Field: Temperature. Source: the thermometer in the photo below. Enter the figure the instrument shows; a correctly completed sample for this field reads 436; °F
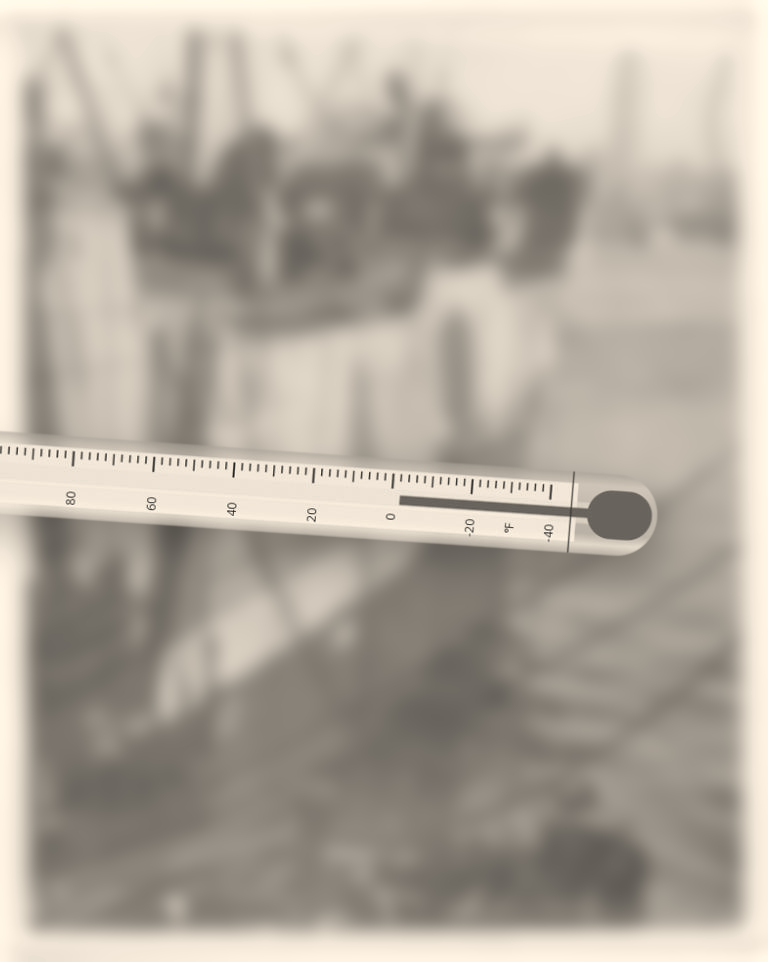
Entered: -2; °F
